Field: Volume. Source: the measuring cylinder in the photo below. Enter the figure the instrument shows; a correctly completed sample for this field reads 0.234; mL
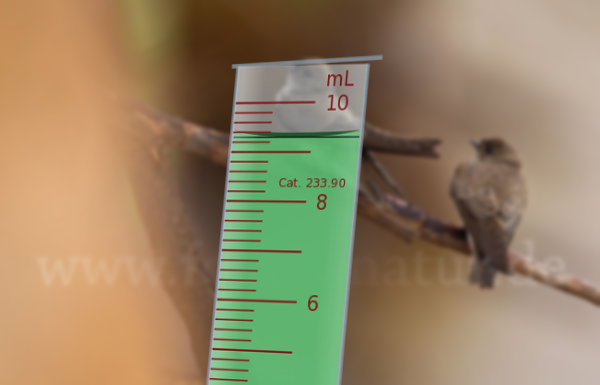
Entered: 9.3; mL
